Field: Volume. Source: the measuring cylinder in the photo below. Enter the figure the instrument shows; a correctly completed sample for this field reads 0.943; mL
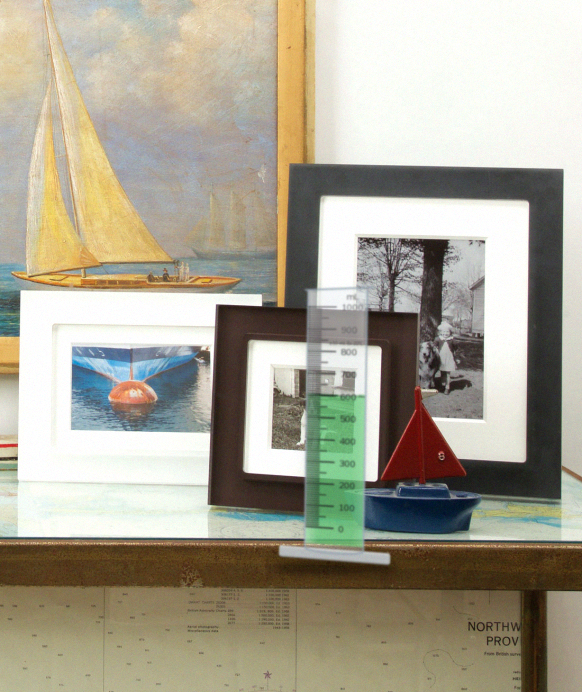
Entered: 600; mL
